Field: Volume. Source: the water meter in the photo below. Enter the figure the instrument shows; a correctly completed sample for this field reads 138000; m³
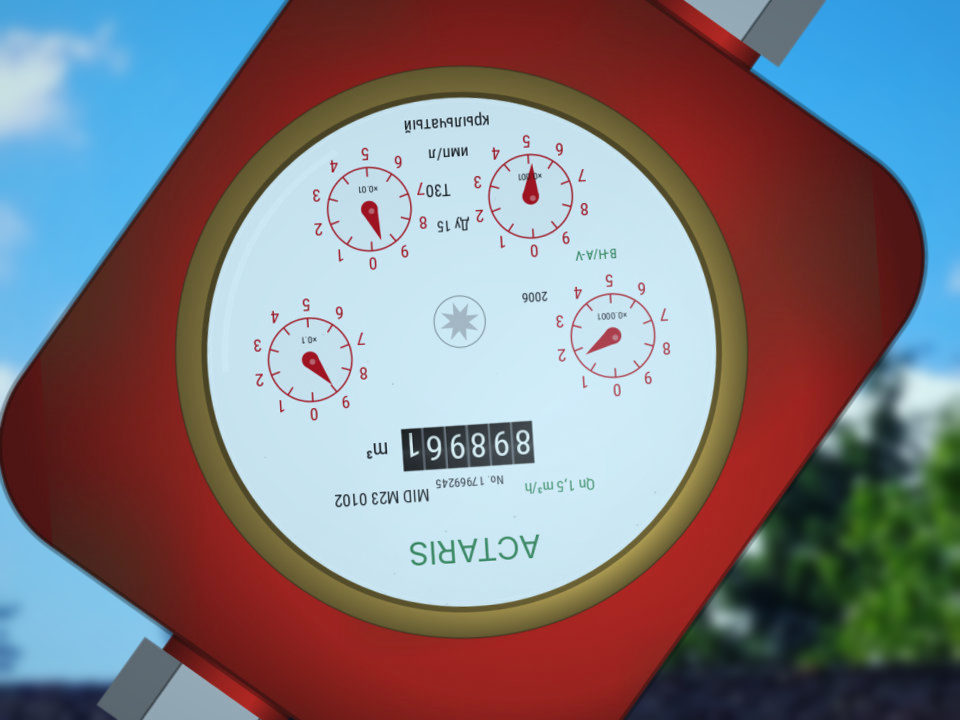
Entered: 898960.8951; m³
